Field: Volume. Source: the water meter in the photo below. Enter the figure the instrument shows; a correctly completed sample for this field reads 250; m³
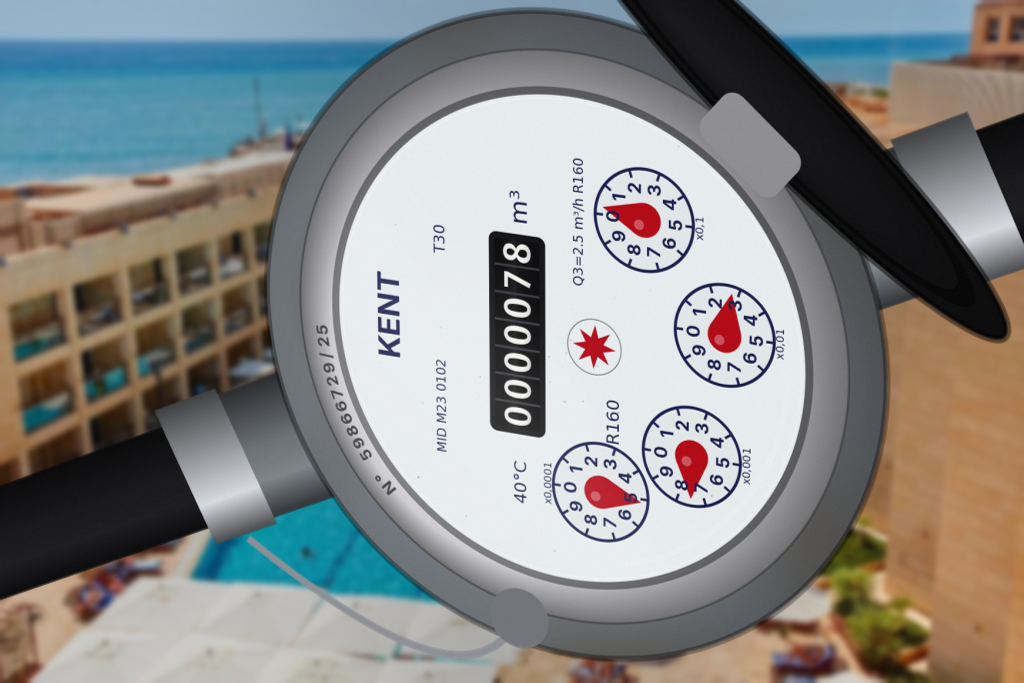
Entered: 78.0275; m³
